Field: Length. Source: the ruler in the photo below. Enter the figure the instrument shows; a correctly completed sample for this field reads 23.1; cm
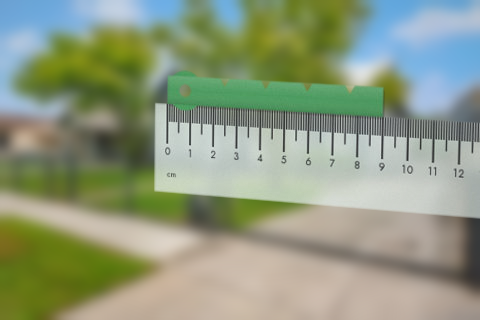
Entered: 9; cm
